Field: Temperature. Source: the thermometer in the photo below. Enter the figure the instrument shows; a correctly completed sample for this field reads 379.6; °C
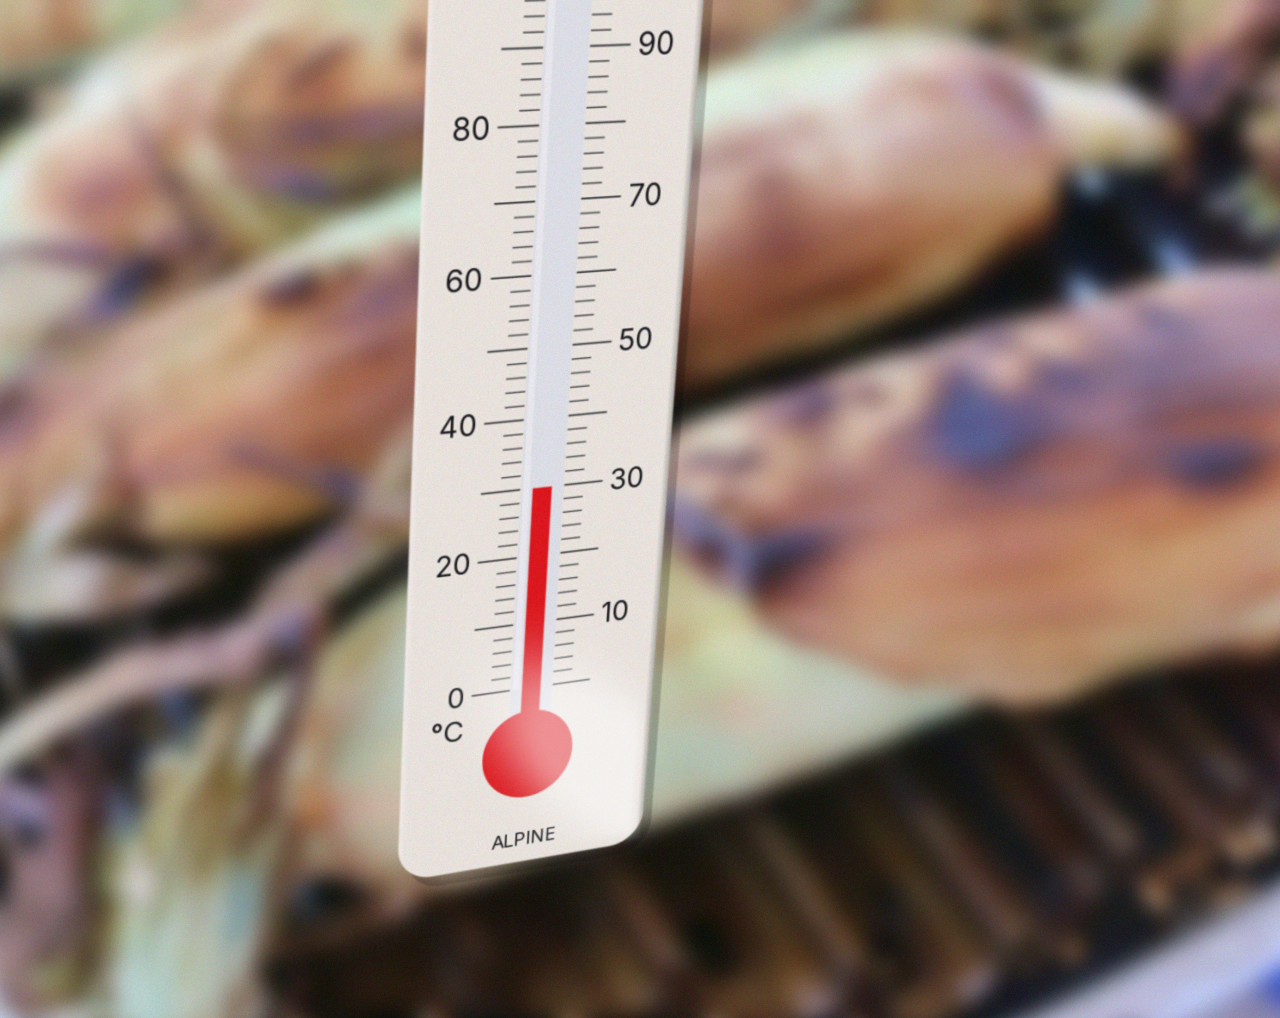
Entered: 30; °C
